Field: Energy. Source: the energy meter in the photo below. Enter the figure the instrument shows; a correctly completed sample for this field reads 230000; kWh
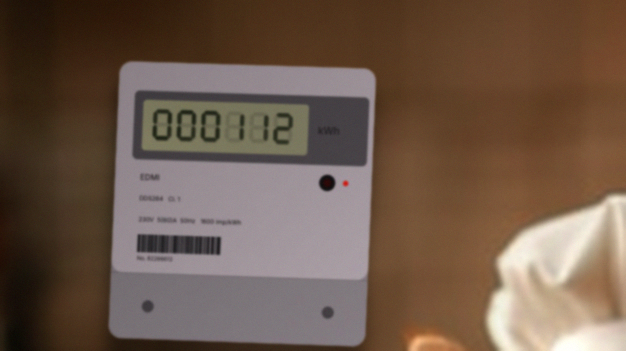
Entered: 112; kWh
